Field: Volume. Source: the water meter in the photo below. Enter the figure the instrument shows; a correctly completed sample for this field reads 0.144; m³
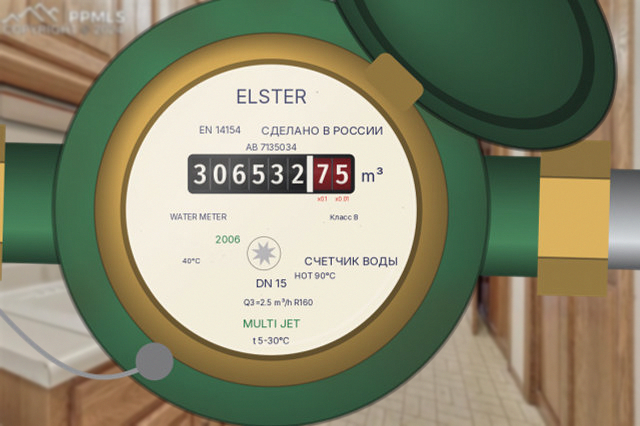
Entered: 306532.75; m³
